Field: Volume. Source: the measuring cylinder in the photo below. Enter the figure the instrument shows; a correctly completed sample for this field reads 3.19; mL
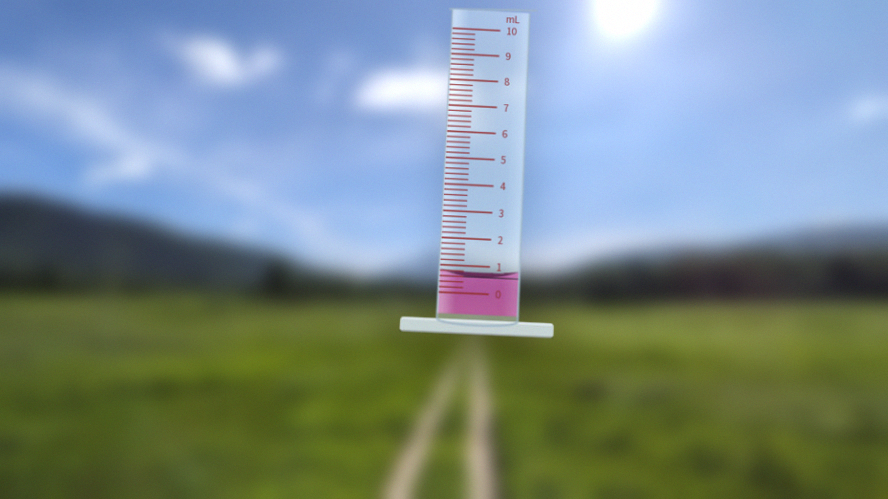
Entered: 0.6; mL
